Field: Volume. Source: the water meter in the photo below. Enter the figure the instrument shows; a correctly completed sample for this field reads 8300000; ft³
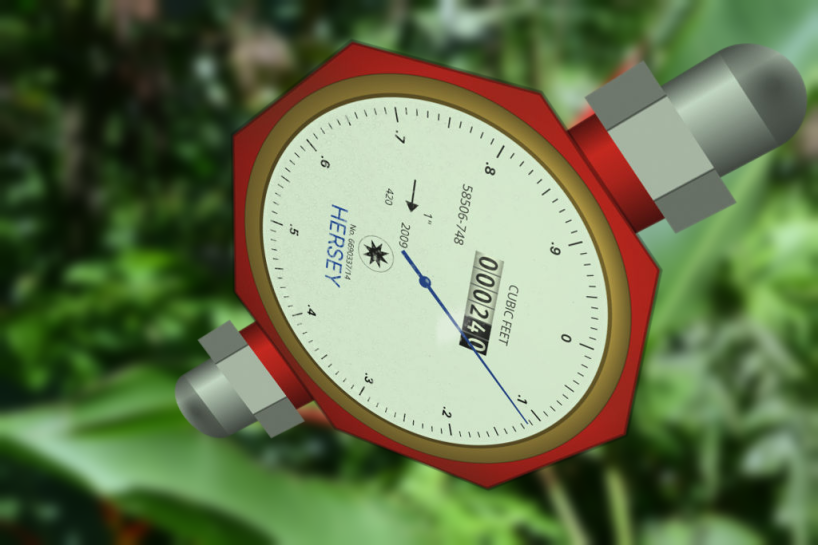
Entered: 240.11; ft³
